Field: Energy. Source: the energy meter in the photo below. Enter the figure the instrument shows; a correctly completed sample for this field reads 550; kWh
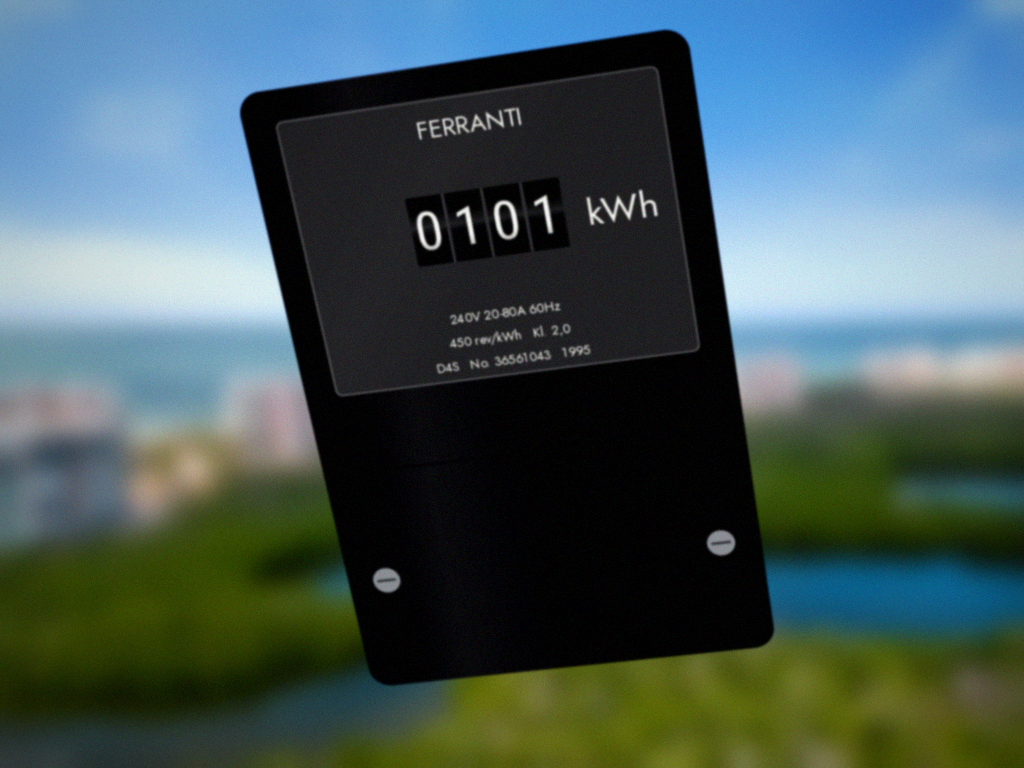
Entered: 101; kWh
